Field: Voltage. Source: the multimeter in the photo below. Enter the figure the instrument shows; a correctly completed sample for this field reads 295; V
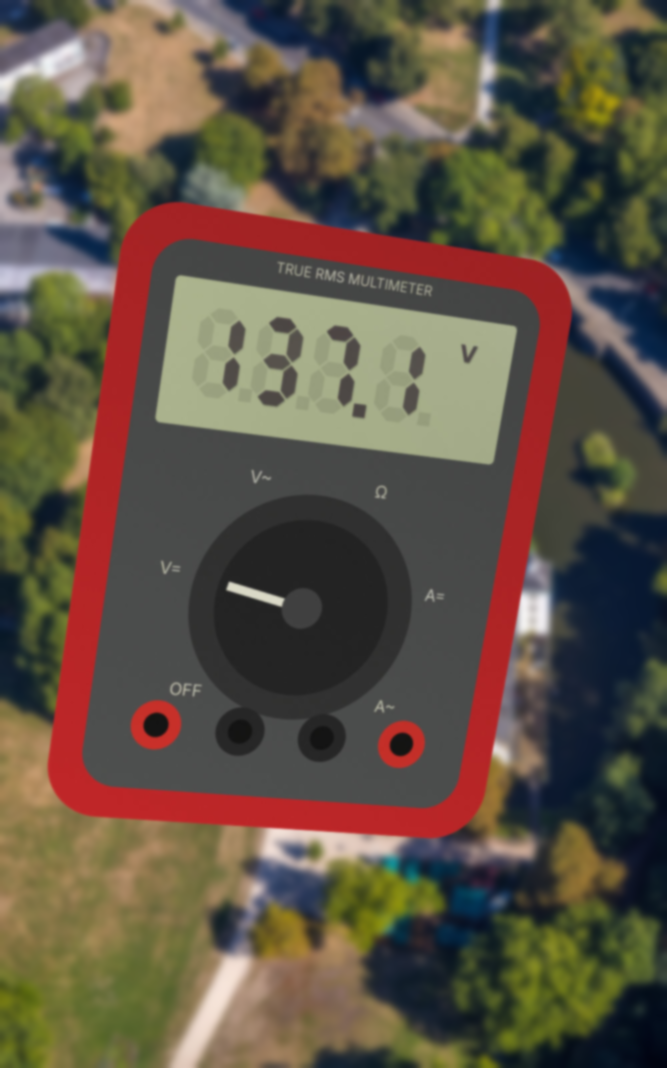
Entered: 137.1; V
